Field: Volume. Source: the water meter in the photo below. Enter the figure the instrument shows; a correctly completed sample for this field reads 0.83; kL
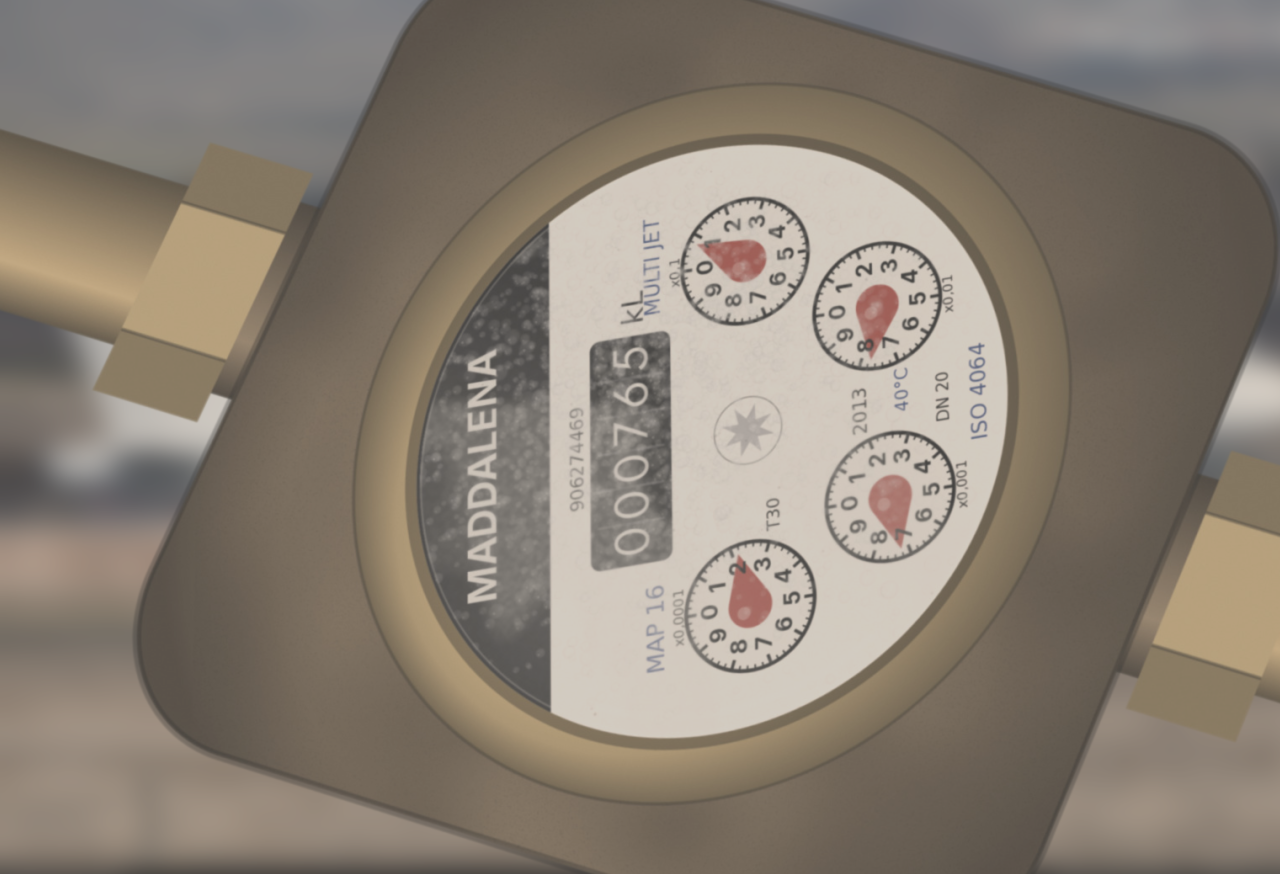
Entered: 765.0772; kL
